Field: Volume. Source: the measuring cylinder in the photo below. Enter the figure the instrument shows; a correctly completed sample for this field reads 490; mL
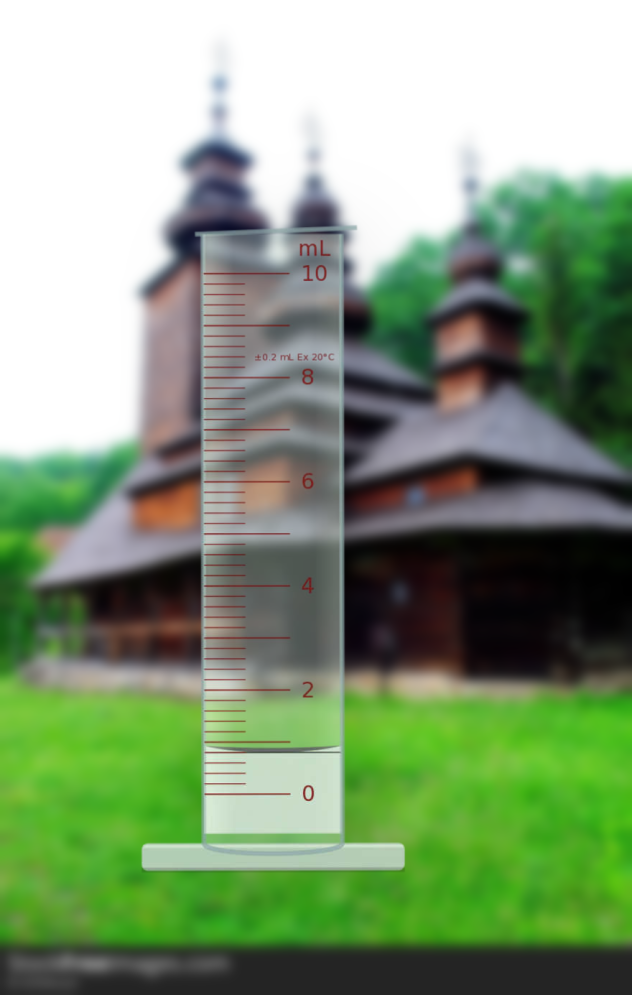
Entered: 0.8; mL
